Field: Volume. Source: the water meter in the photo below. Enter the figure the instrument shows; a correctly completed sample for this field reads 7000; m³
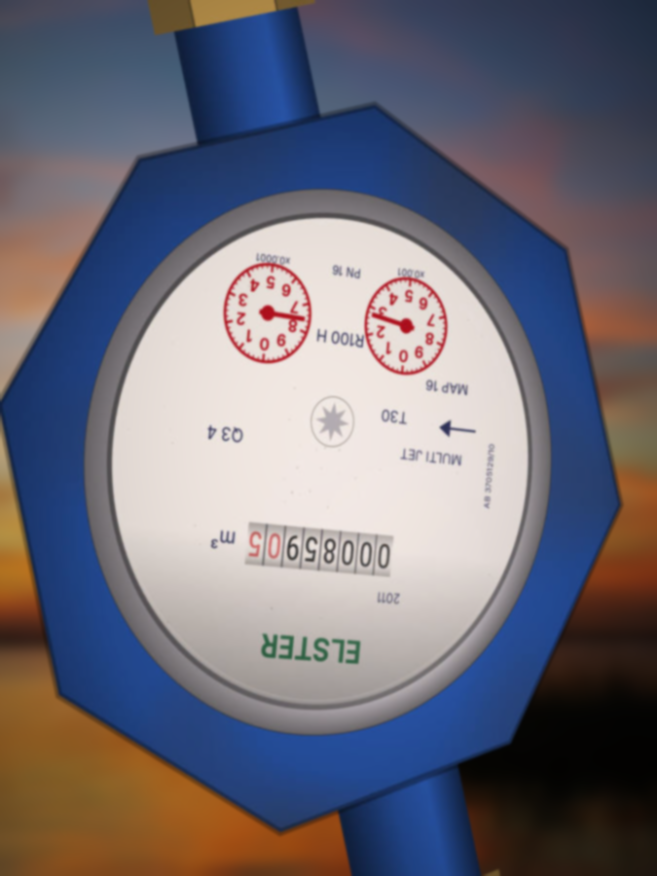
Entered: 859.0527; m³
